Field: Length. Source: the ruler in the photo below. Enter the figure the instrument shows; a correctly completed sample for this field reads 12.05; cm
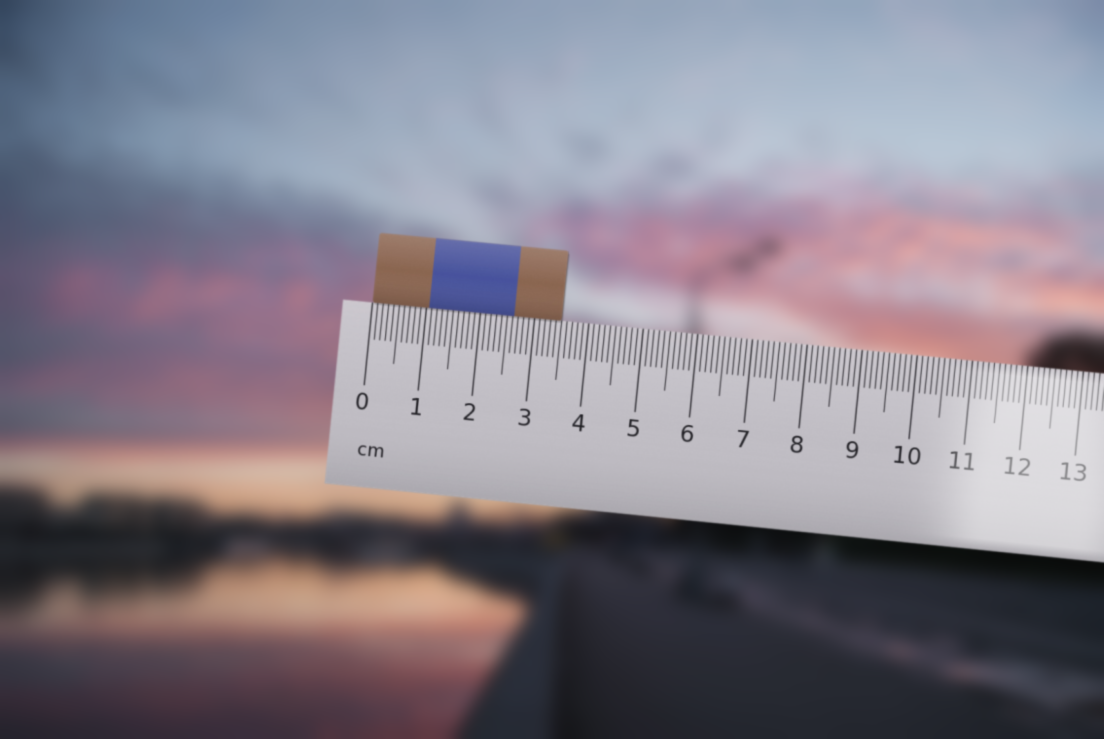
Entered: 3.5; cm
